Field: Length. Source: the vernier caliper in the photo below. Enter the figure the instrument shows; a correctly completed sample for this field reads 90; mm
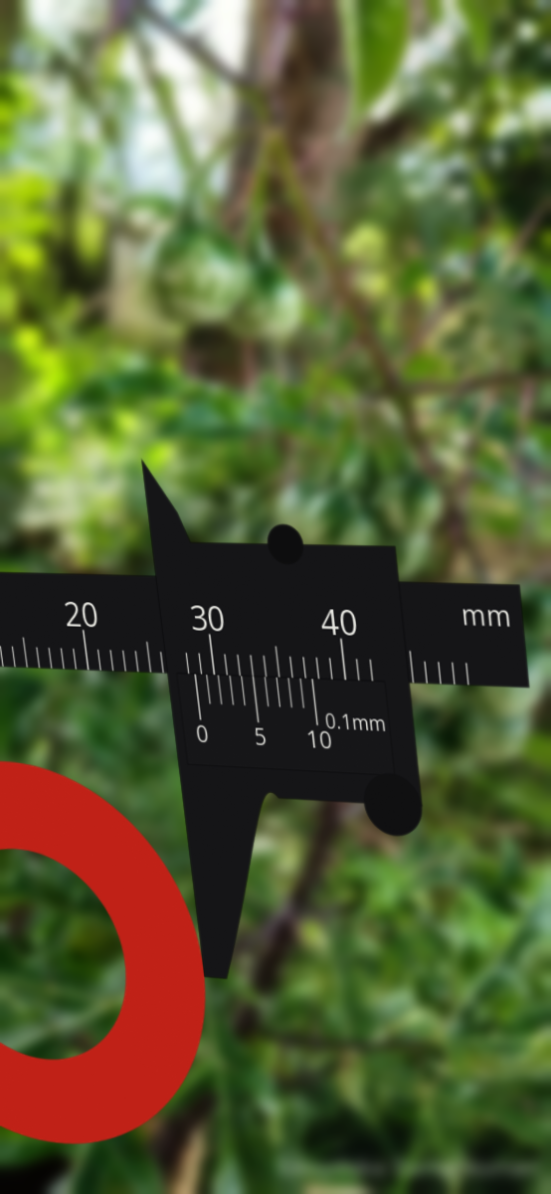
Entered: 28.5; mm
